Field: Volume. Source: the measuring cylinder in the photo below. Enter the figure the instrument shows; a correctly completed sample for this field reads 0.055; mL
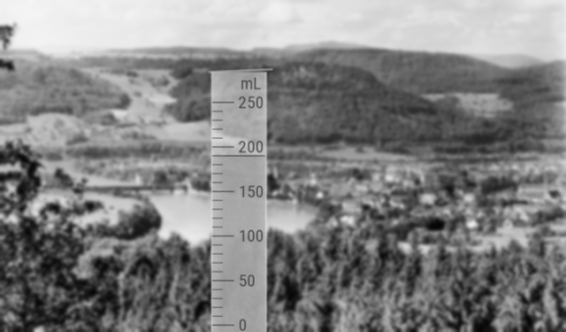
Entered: 190; mL
